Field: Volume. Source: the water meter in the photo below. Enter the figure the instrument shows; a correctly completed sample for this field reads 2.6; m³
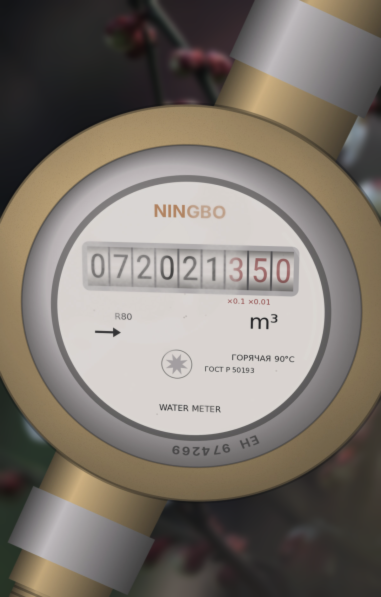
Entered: 72021.350; m³
